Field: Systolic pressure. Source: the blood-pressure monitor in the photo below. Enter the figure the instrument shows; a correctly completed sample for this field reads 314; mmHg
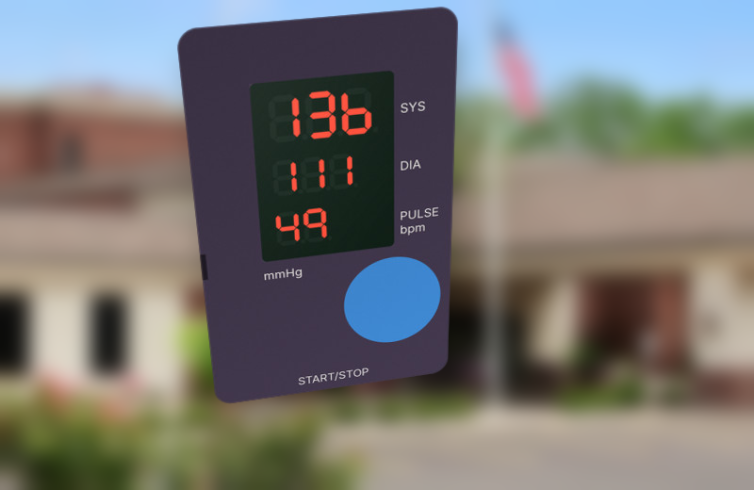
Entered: 136; mmHg
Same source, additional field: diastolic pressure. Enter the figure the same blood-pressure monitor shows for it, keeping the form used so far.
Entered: 111; mmHg
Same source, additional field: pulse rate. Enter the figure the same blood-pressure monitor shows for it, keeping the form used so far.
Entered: 49; bpm
